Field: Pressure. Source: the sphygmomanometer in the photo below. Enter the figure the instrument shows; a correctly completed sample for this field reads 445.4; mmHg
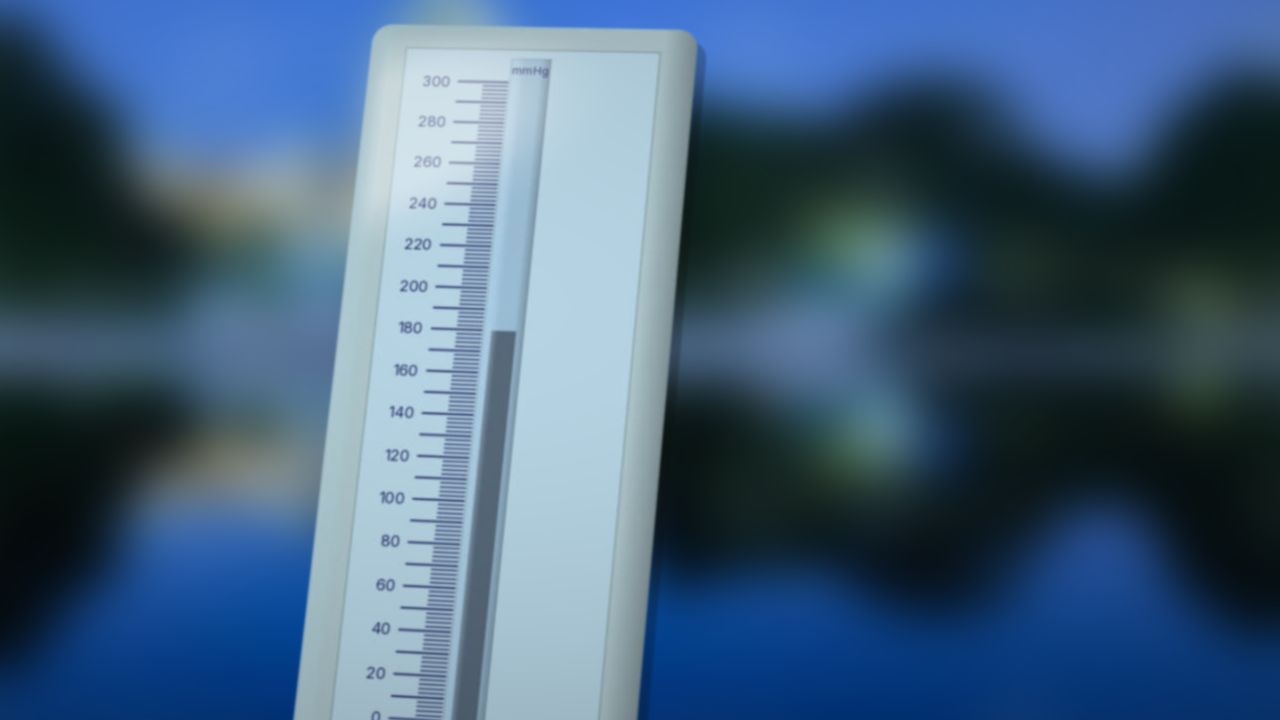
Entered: 180; mmHg
